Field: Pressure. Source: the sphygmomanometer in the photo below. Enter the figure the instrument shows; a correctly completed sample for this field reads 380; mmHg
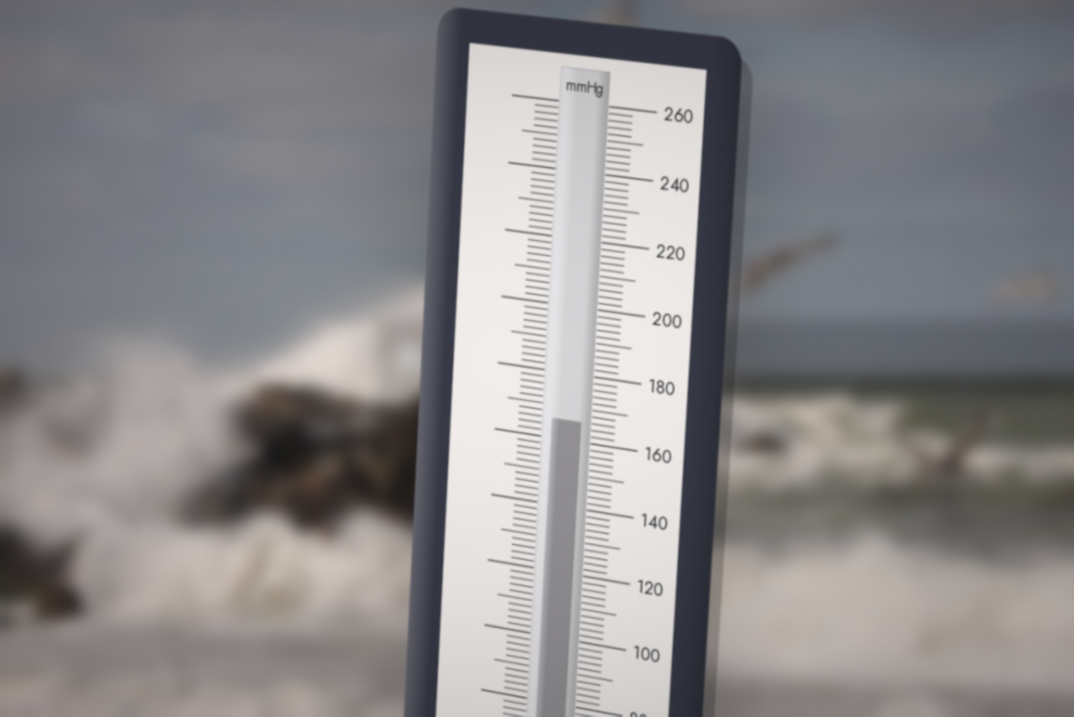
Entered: 166; mmHg
